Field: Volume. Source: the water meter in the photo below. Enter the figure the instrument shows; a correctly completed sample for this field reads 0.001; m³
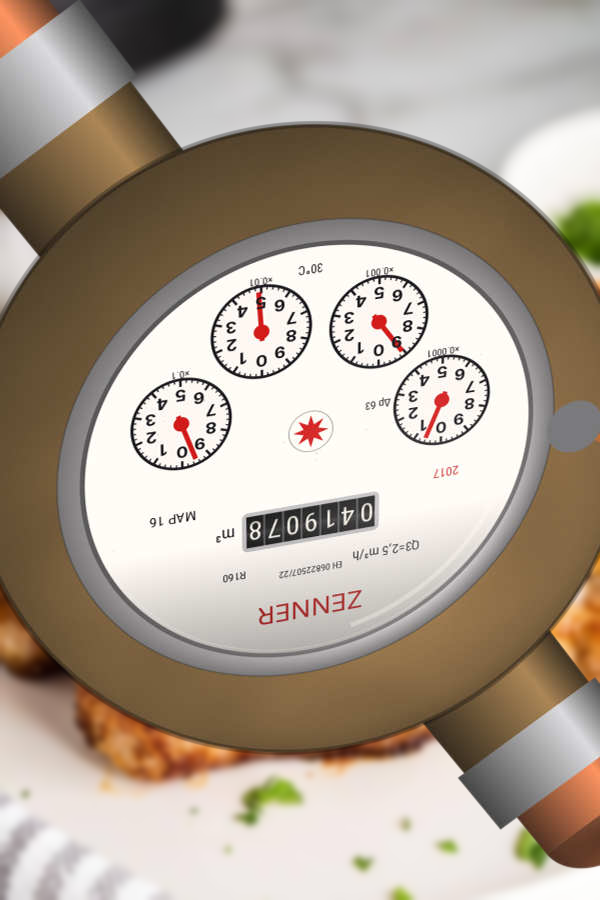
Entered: 419077.9490; m³
